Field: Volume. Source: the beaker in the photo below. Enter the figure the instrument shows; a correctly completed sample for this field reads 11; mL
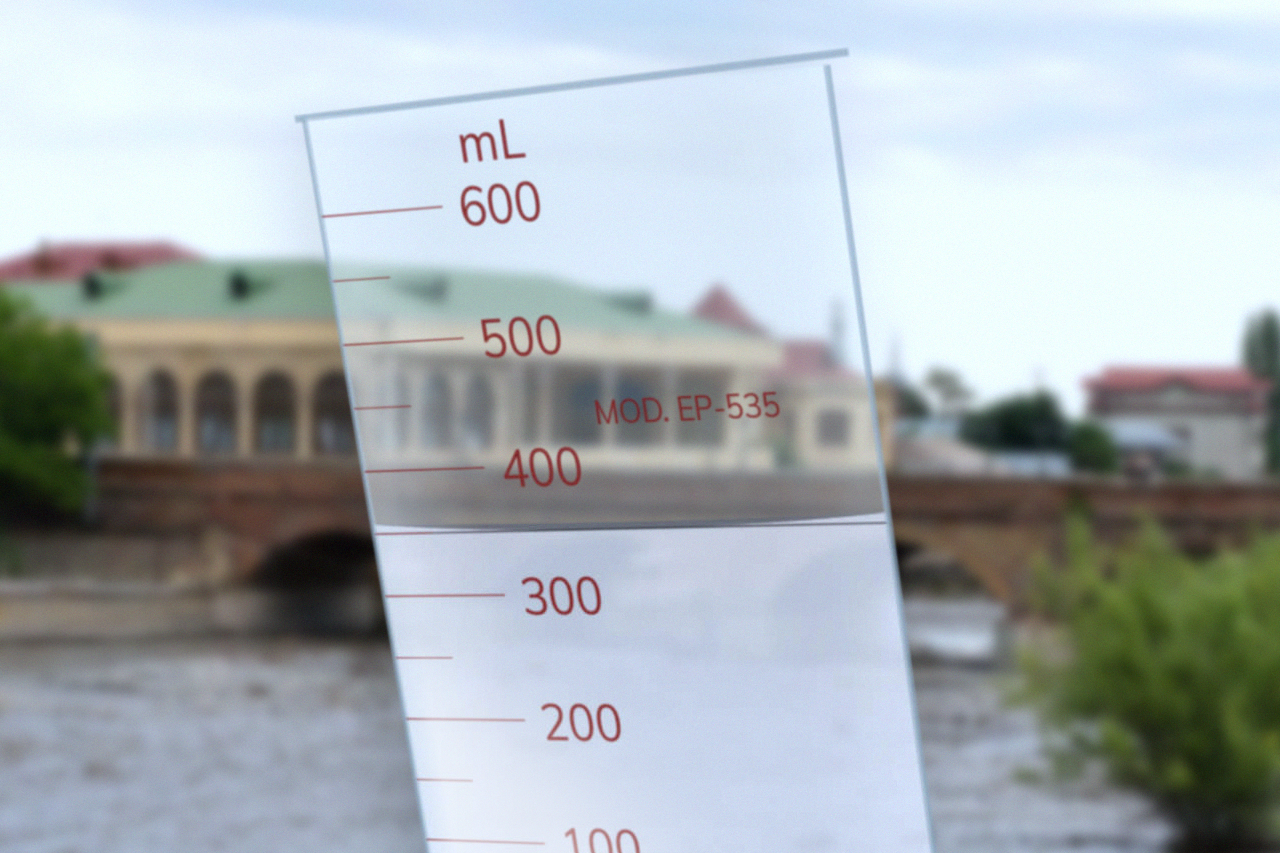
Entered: 350; mL
